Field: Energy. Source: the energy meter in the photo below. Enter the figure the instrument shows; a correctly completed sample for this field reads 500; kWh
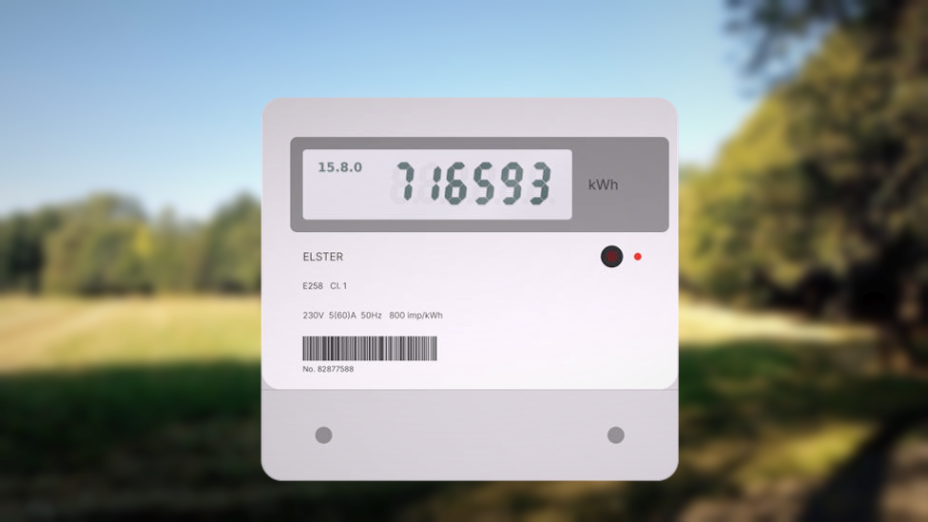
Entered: 716593; kWh
